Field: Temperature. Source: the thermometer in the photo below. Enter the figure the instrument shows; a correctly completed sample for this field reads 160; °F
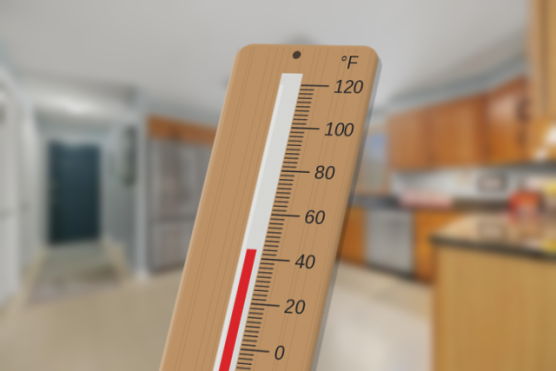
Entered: 44; °F
